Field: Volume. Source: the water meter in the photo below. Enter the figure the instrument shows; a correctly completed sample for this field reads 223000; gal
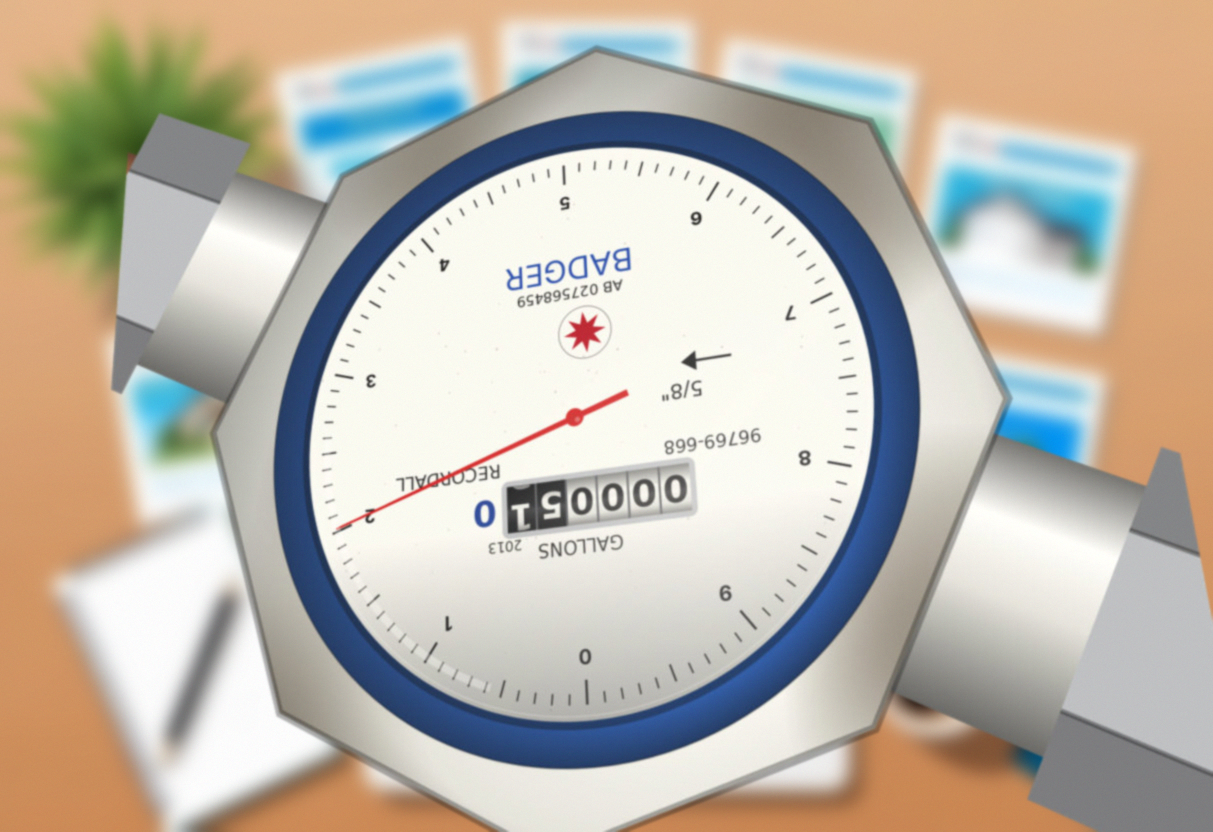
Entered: 512.0; gal
